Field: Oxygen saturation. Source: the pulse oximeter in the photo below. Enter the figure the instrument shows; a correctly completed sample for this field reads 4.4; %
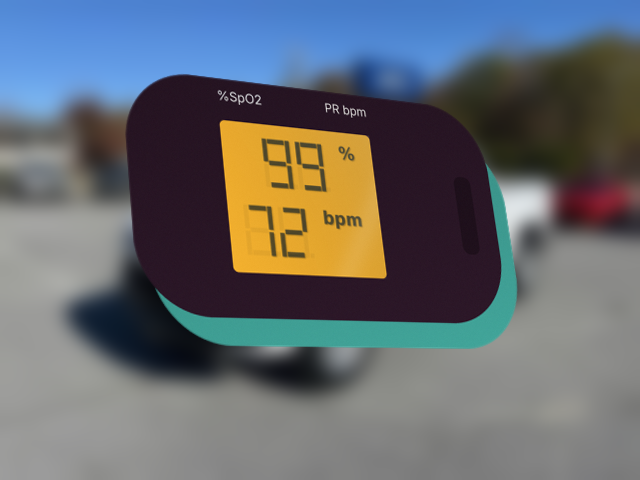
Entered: 99; %
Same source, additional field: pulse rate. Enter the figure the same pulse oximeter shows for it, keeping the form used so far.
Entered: 72; bpm
